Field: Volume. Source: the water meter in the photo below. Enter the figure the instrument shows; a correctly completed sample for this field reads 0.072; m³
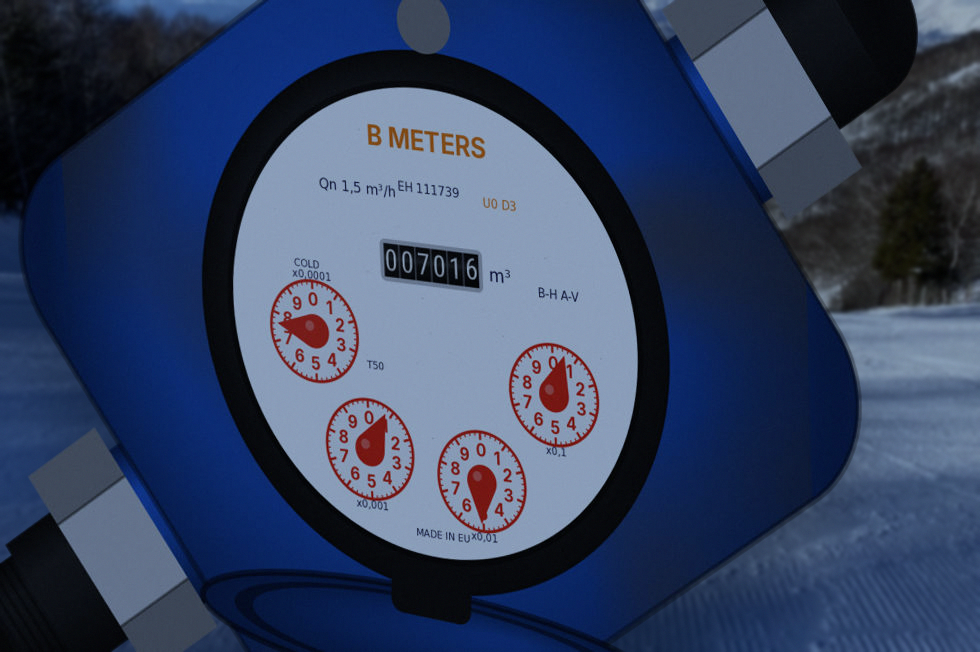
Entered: 7016.0507; m³
